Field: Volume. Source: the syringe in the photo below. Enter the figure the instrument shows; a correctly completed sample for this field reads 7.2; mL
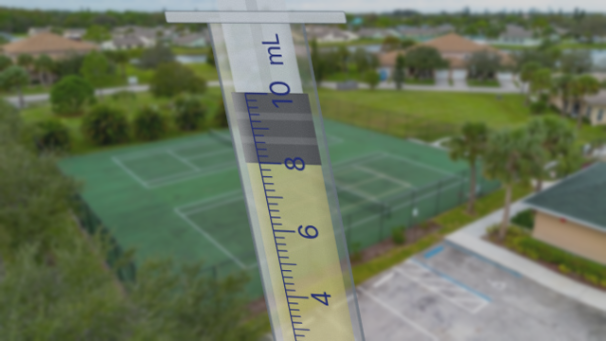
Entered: 8; mL
